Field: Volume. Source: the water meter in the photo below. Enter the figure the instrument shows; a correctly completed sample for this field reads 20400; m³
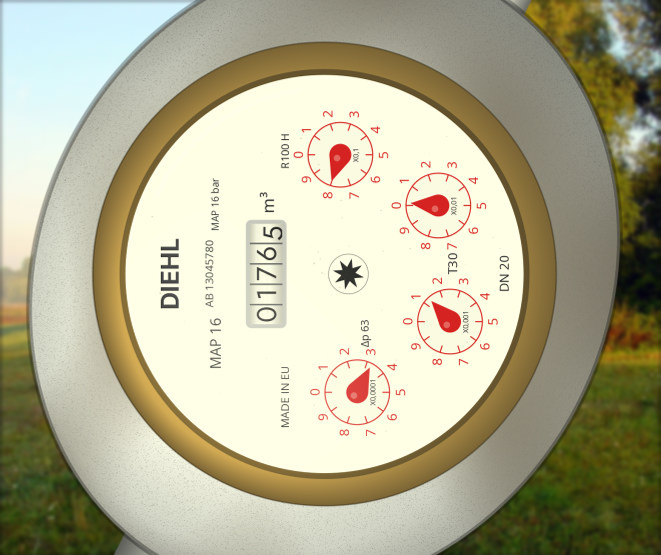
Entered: 1764.8013; m³
